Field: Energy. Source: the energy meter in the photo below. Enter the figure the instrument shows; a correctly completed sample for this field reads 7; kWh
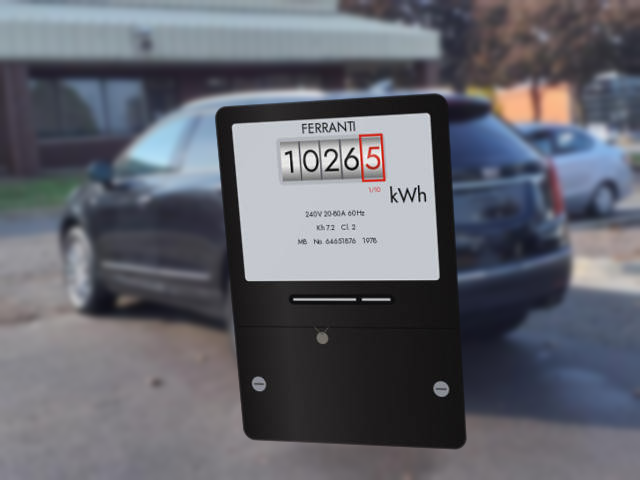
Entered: 1026.5; kWh
